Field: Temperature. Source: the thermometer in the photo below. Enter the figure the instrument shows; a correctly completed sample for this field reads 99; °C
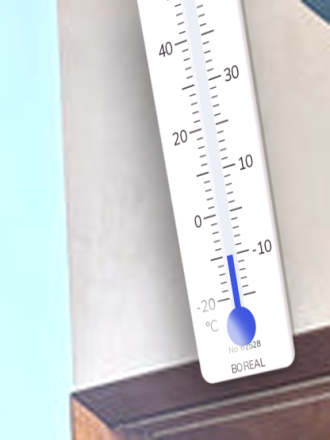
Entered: -10; °C
